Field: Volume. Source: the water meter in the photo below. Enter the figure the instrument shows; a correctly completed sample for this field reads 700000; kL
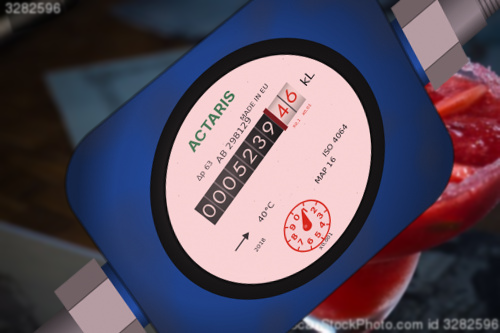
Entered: 5239.460; kL
